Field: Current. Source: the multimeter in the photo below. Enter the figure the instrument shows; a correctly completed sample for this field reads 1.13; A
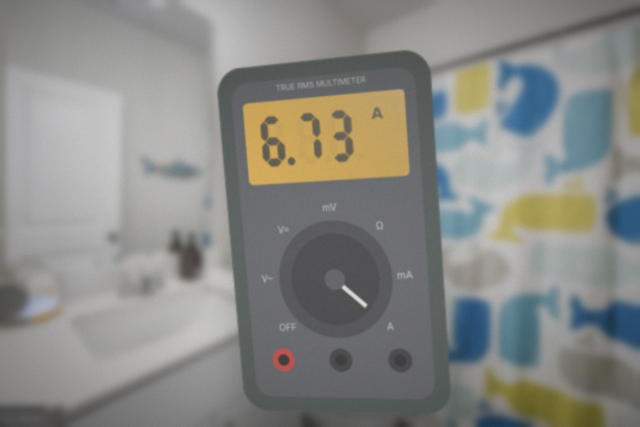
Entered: 6.73; A
